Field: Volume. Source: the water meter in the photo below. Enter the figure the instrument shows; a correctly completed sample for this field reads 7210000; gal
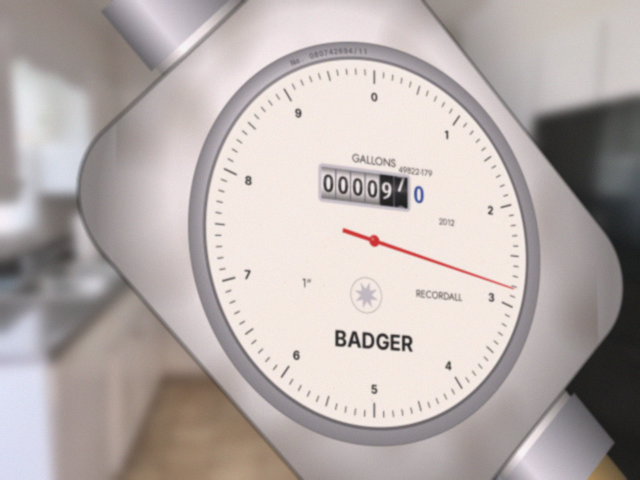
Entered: 972.8; gal
